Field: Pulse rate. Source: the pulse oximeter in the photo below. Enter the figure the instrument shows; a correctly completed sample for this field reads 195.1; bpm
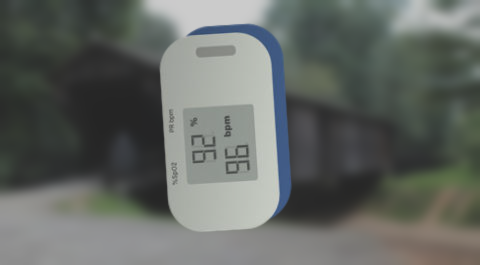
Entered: 96; bpm
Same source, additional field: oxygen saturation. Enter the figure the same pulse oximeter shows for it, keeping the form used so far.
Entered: 92; %
